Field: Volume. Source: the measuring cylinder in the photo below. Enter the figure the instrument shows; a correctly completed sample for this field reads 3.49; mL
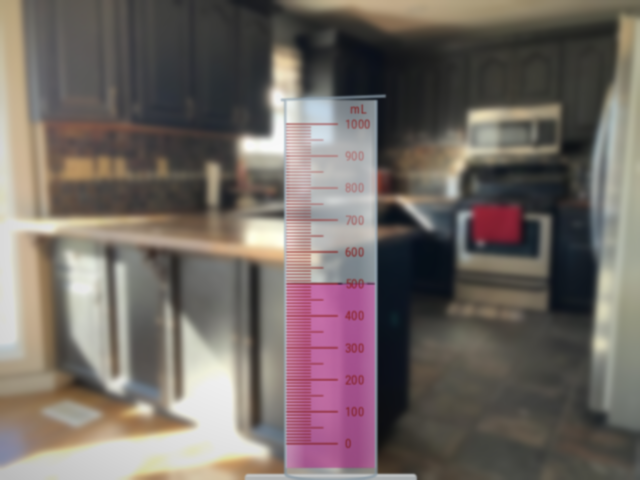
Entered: 500; mL
